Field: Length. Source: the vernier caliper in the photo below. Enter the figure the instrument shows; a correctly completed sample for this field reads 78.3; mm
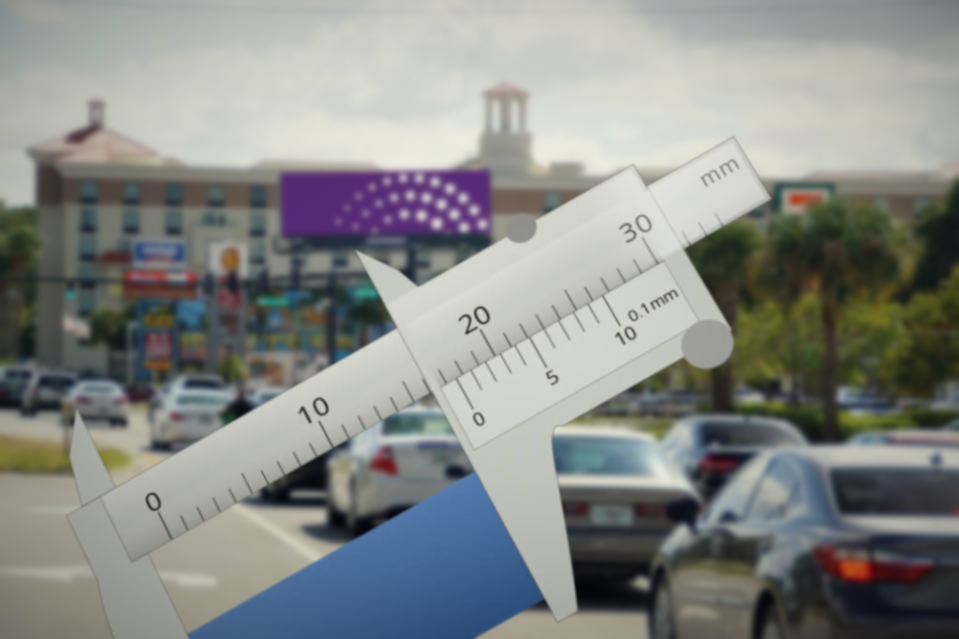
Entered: 17.6; mm
